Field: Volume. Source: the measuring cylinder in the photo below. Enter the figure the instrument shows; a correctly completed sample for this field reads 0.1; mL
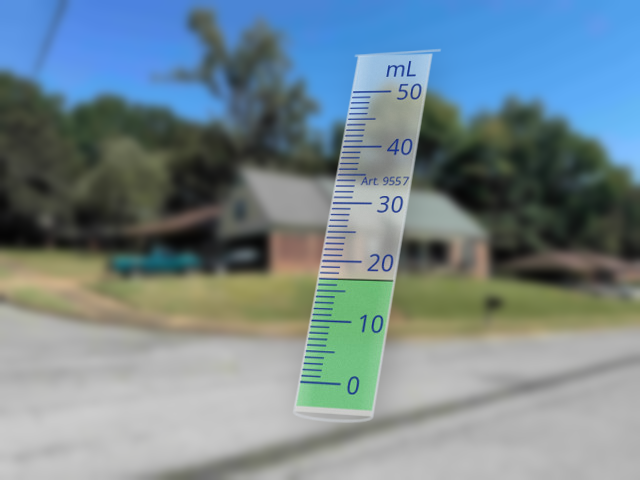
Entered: 17; mL
